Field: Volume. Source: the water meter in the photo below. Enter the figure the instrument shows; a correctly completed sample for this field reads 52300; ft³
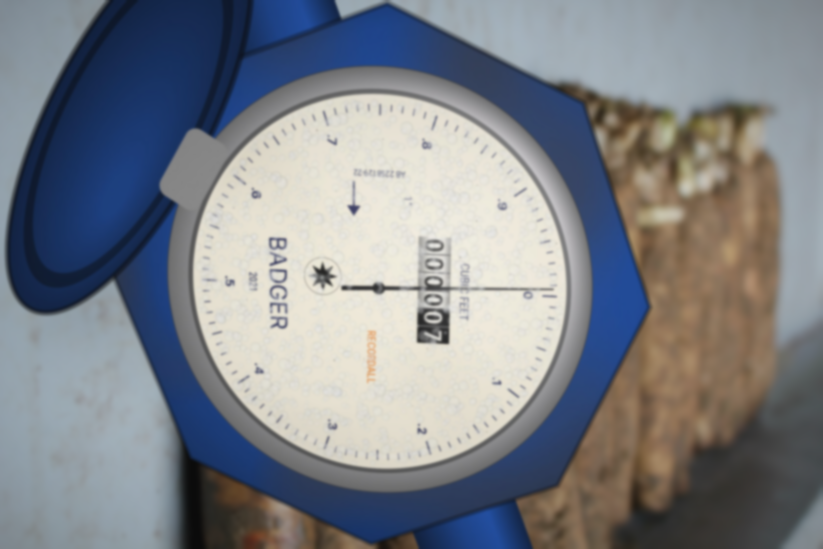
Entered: 6.99; ft³
